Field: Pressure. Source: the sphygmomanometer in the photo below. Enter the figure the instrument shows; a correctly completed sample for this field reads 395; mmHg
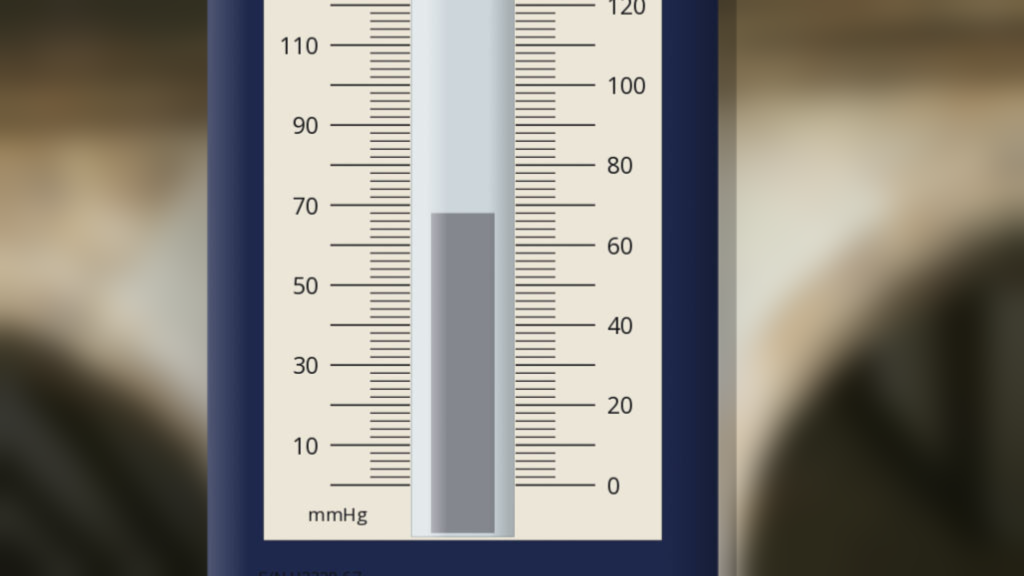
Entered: 68; mmHg
